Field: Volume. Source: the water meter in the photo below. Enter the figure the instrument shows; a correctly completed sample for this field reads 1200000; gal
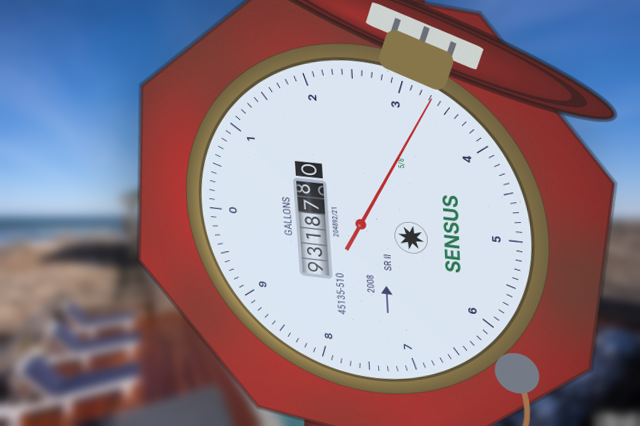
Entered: 9318783.3; gal
